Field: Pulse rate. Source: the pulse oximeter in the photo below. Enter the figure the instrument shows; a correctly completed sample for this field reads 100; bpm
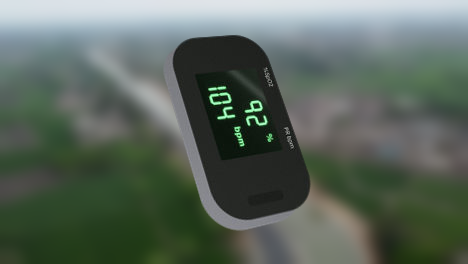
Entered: 104; bpm
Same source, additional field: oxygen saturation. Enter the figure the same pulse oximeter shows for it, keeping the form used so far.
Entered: 92; %
